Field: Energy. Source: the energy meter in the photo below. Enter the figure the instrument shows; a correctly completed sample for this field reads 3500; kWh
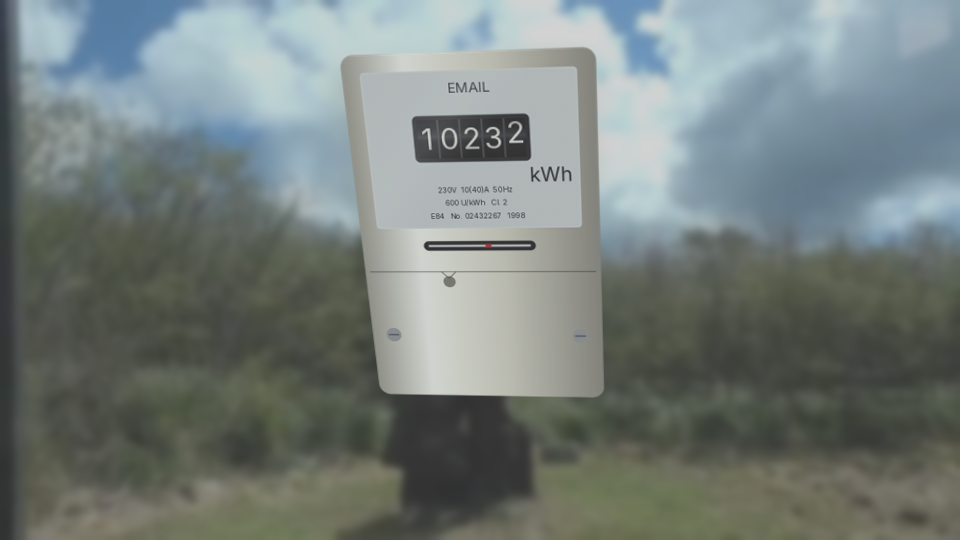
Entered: 10232; kWh
